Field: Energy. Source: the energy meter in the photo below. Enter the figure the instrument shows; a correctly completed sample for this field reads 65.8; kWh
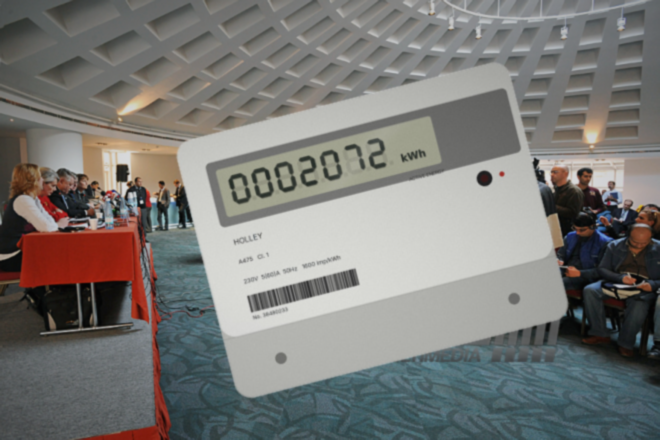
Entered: 2072; kWh
